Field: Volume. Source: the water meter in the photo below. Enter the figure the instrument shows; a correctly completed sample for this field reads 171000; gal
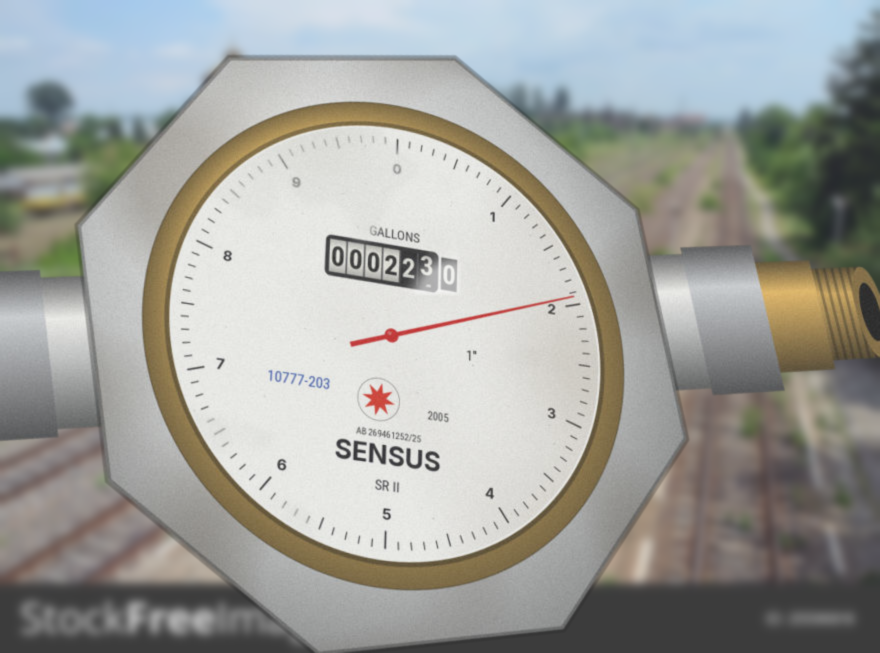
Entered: 2231.9; gal
